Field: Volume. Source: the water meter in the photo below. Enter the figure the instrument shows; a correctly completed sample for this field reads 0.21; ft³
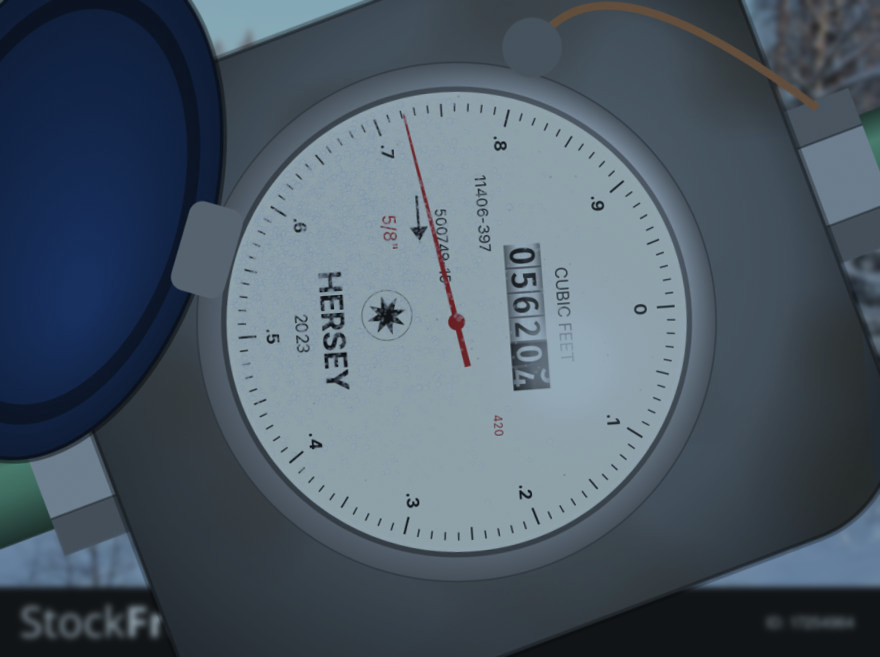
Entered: 56203.72; ft³
